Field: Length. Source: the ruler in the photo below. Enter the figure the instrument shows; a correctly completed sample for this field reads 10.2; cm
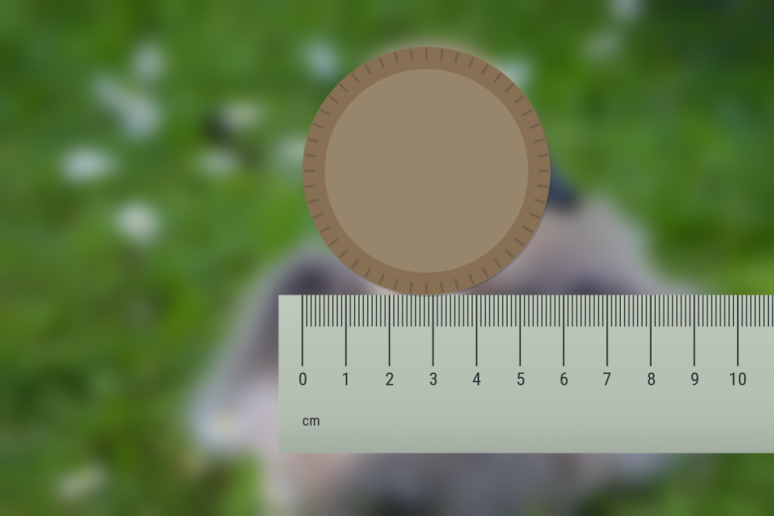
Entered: 5.7; cm
